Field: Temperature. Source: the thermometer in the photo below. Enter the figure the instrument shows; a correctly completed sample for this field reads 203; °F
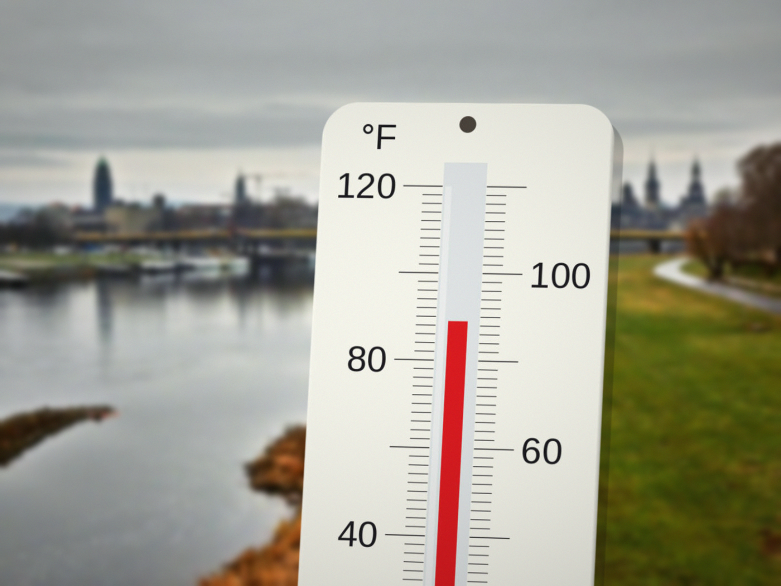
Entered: 89; °F
